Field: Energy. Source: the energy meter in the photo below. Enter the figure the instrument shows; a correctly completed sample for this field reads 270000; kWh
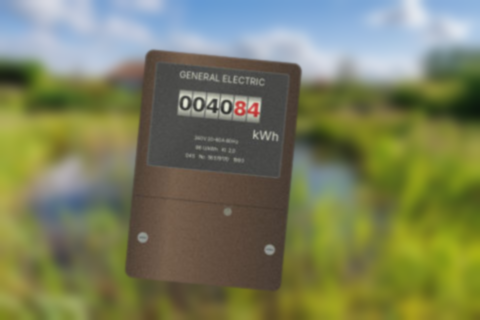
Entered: 40.84; kWh
